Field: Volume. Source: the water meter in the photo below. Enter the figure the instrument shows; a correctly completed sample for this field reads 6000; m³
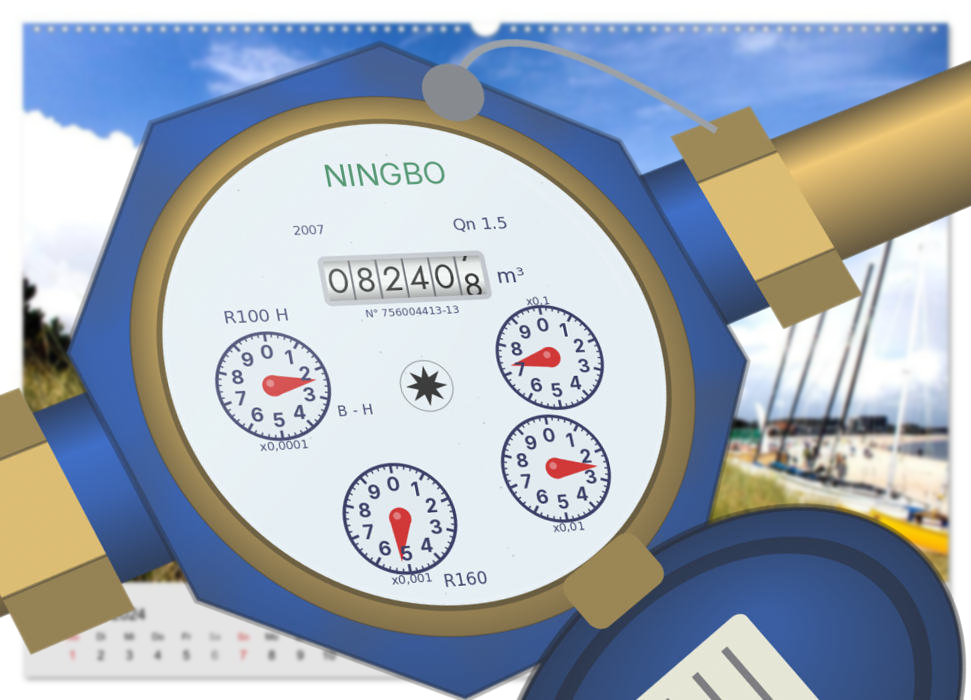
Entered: 82407.7252; m³
